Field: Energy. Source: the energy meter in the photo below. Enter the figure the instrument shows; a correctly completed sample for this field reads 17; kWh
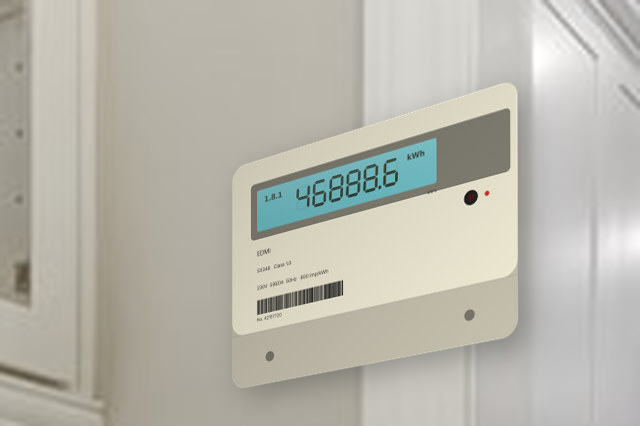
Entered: 46888.6; kWh
